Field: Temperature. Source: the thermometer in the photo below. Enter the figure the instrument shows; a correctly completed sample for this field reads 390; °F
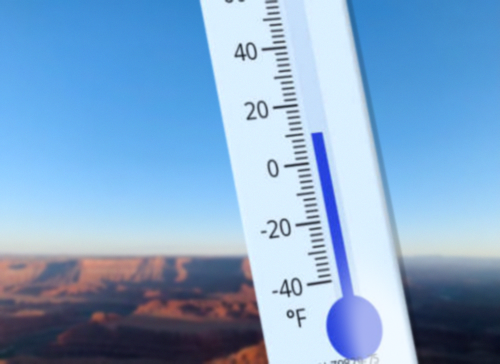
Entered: 10; °F
